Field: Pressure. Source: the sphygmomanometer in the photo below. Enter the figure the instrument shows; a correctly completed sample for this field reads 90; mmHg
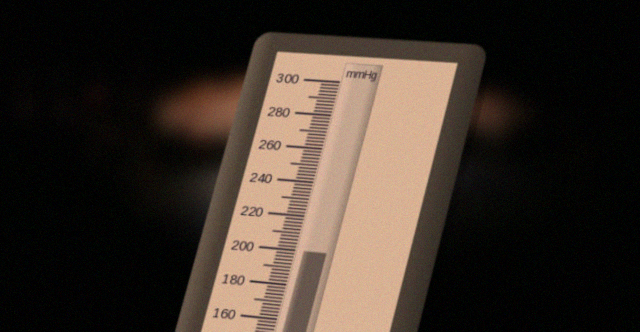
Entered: 200; mmHg
